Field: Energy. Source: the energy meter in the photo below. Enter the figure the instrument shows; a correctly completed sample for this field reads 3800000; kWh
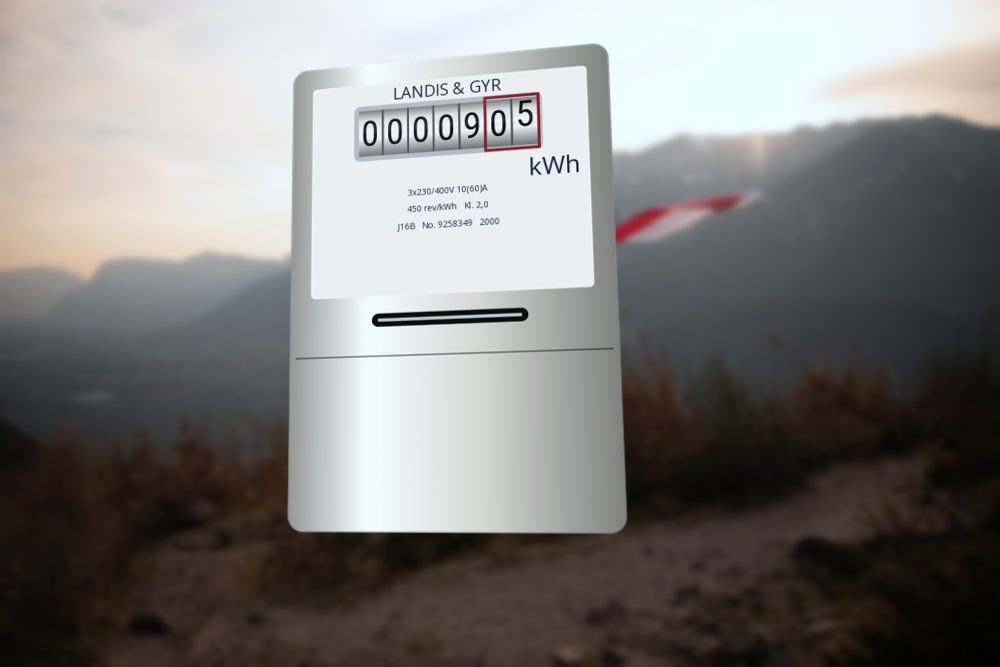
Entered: 9.05; kWh
